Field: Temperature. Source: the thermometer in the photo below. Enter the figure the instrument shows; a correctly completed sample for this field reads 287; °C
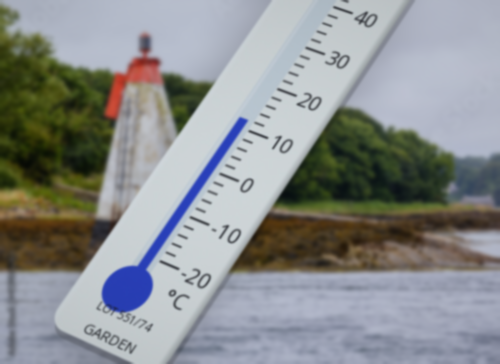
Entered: 12; °C
